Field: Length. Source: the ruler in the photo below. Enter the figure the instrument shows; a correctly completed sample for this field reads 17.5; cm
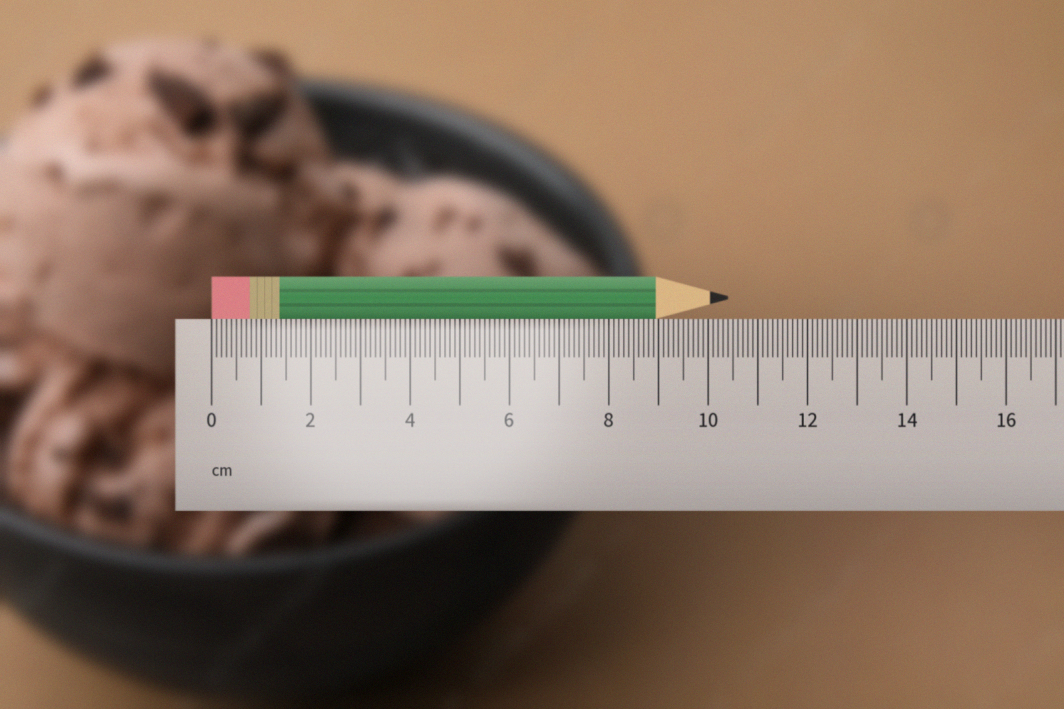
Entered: 10.4; cm
